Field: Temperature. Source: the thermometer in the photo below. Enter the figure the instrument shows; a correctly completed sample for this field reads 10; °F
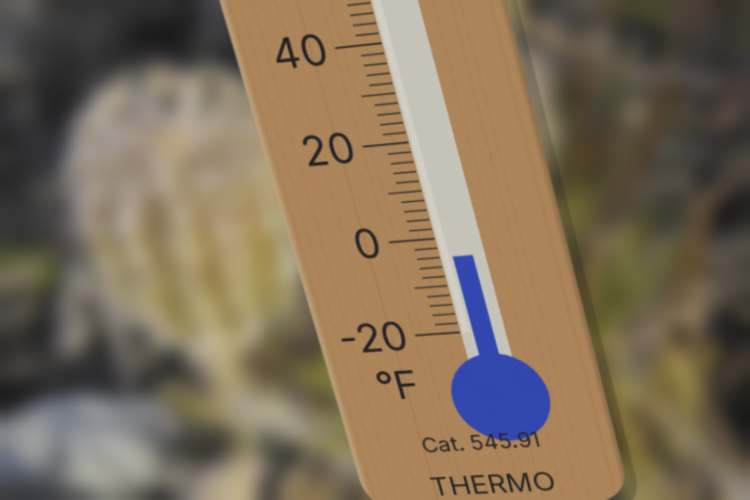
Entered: -4; °F
